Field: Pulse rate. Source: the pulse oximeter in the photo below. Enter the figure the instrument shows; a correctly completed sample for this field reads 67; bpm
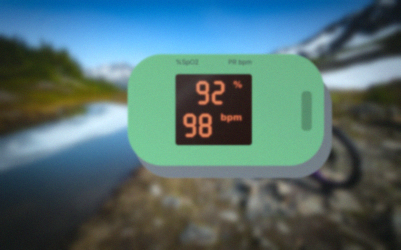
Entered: 98; bpm
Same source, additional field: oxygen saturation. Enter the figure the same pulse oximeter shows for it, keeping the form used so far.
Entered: 92; %
